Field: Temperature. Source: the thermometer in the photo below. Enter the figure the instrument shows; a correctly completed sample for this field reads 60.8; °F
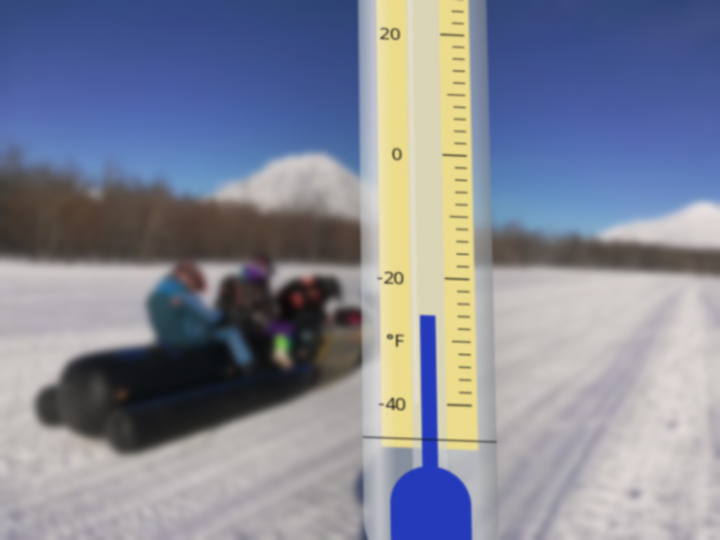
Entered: -26; °F
